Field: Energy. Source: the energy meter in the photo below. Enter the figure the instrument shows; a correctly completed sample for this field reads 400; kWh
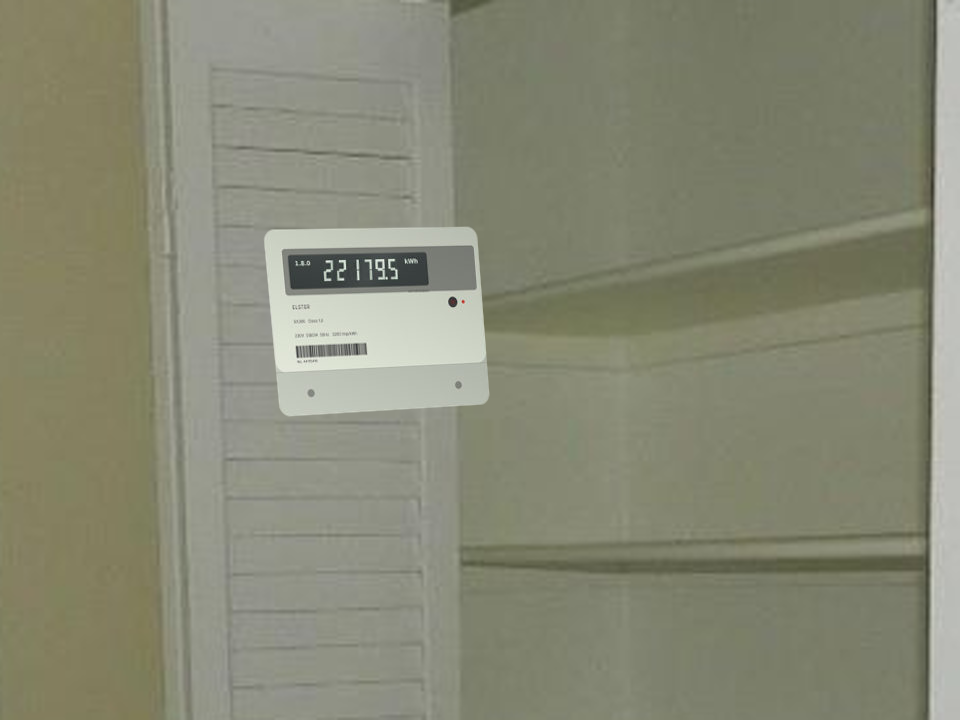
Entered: 22179.5; kWh
